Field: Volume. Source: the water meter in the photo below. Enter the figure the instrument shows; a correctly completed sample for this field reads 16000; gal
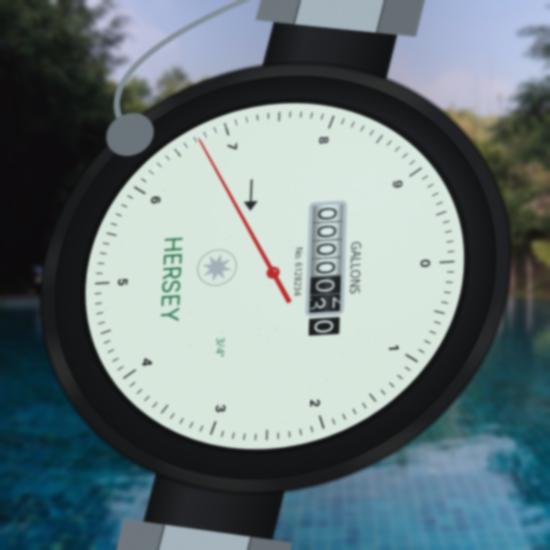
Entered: 26.7; gal
